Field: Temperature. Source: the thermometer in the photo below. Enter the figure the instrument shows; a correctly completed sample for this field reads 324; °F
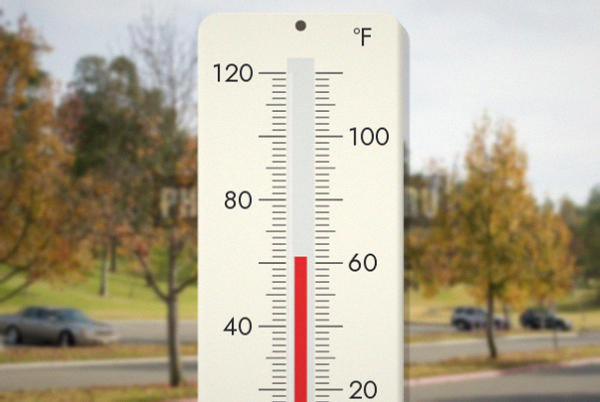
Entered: 62; °F
